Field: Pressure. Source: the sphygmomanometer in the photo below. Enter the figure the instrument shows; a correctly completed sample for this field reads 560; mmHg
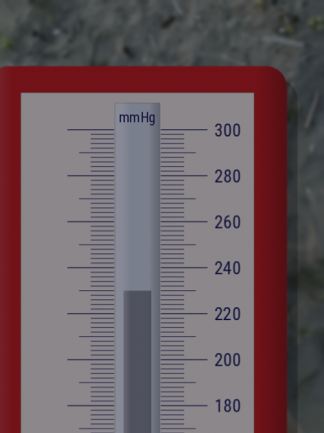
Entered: 230; mmHg
